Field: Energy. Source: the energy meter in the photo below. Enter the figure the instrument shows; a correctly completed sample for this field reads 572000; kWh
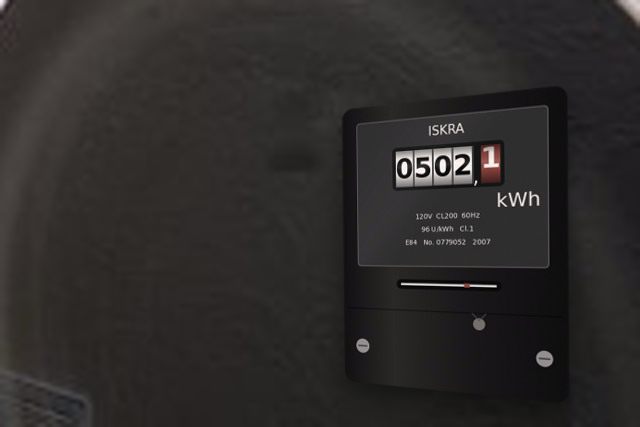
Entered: 502.1; kWh
